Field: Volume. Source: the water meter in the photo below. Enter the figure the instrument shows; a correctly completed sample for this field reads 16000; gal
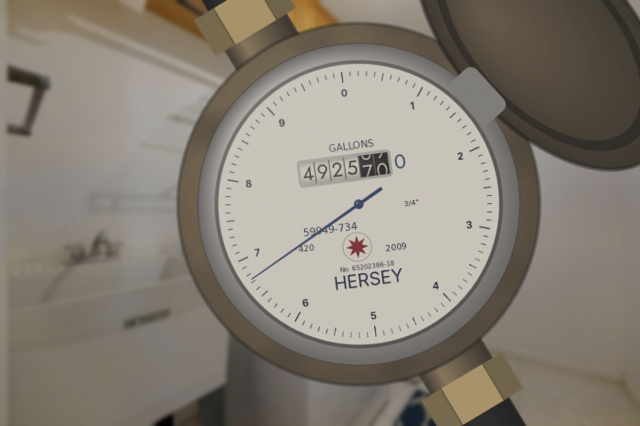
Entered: 4925696.7; gal
